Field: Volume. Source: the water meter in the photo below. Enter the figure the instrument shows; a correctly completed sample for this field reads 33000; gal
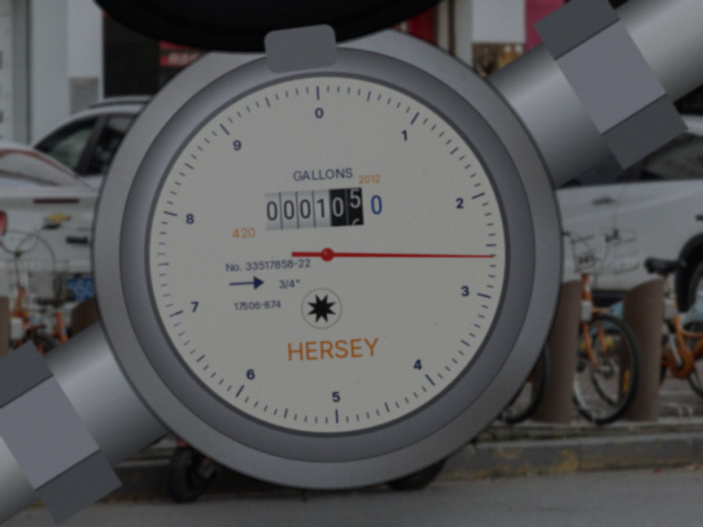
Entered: 1052.6; gal
